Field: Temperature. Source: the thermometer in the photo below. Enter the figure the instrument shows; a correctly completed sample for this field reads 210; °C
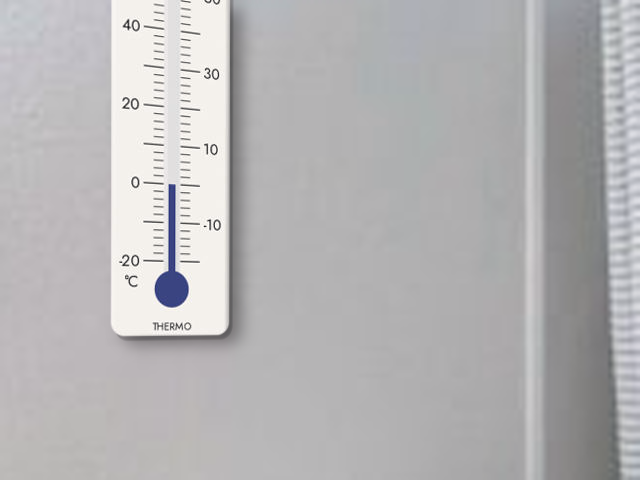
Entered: 0; °C
